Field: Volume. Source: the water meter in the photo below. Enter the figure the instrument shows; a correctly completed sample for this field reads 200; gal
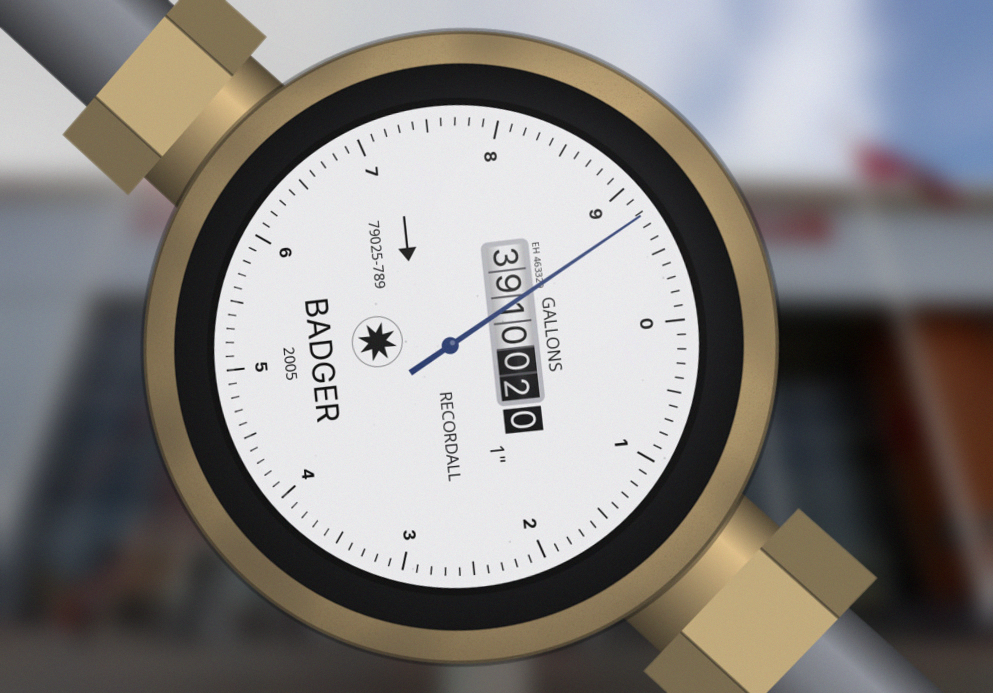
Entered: 3910019.2; gal
